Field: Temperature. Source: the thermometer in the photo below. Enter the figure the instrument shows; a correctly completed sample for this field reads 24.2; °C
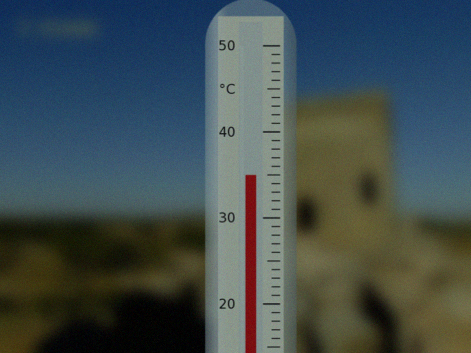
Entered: 35; °C
